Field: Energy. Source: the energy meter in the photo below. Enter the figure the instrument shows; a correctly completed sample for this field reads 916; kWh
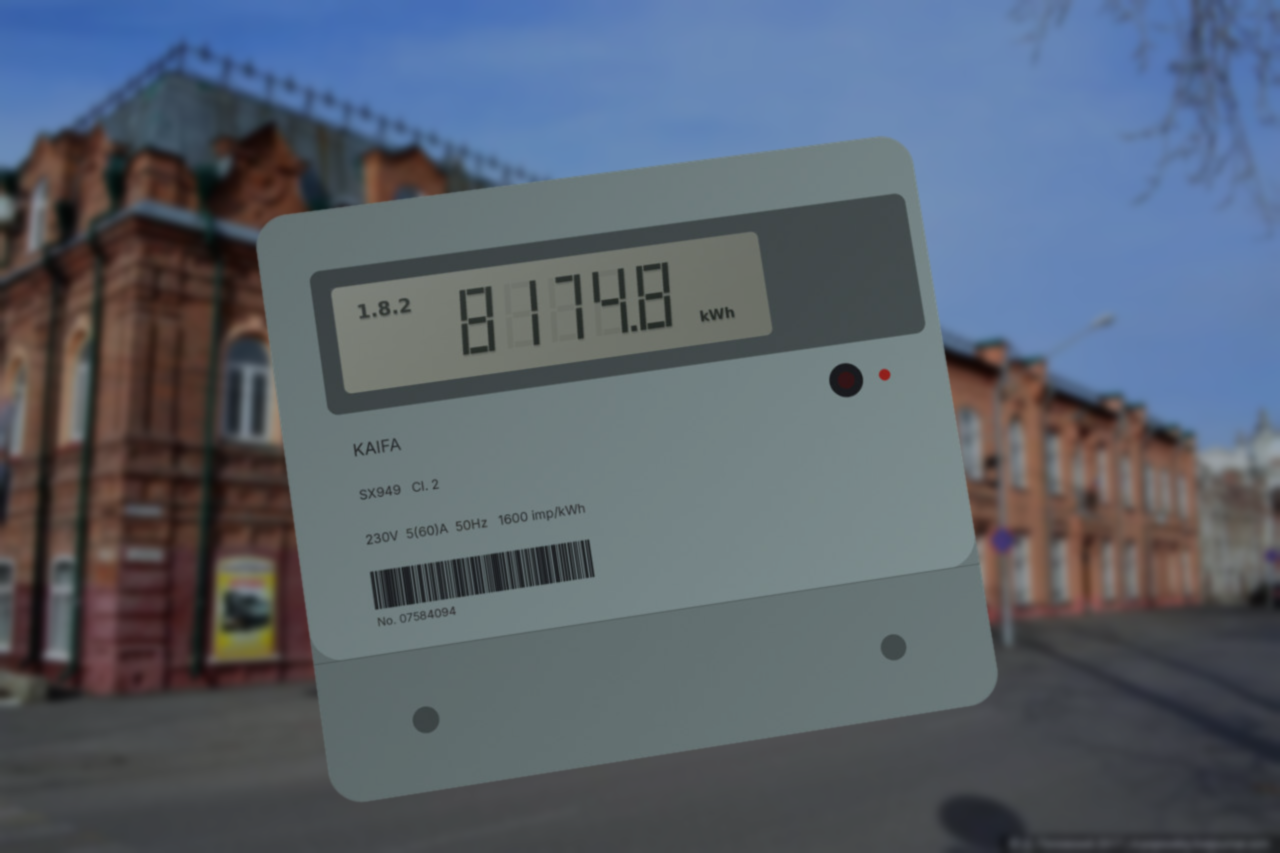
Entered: 8174.8; kWh
